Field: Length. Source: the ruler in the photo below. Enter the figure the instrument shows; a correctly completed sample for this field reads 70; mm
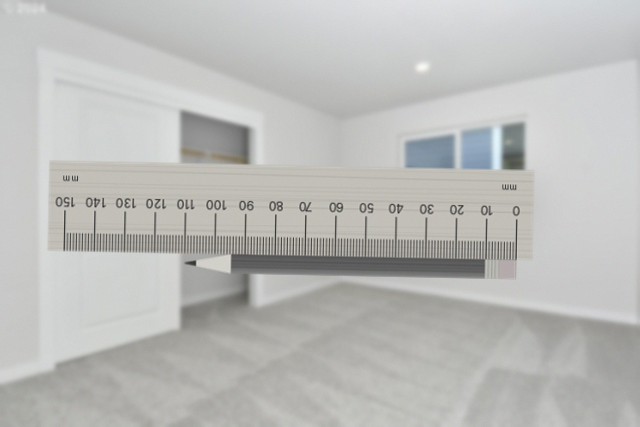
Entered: 110; mm
